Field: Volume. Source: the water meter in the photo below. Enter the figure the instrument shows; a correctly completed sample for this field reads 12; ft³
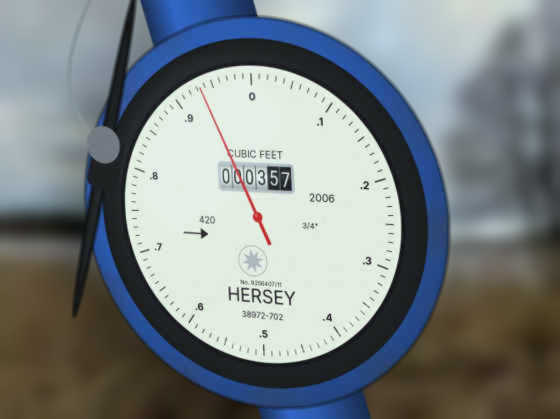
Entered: 356.93; ft³
